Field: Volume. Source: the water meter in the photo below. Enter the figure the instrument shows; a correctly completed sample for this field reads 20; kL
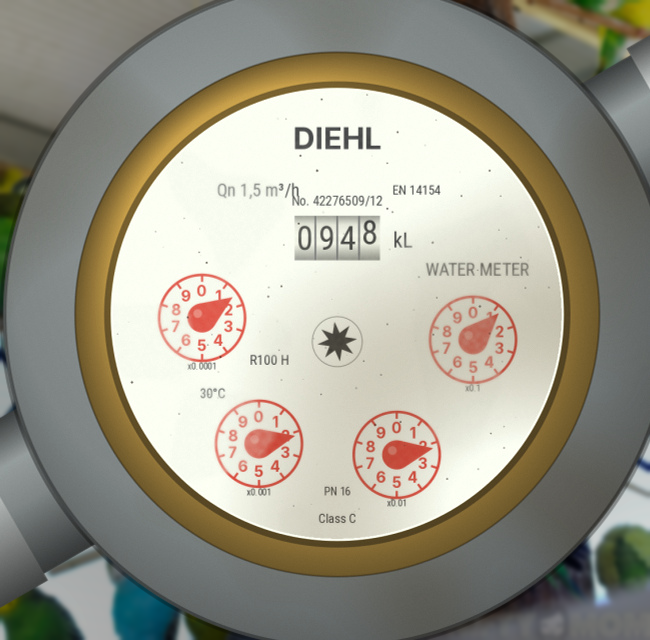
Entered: 948.1221; kL
